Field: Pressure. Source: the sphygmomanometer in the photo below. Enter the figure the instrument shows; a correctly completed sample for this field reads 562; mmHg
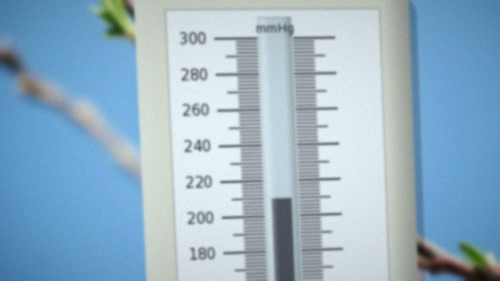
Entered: 210; mmHg
